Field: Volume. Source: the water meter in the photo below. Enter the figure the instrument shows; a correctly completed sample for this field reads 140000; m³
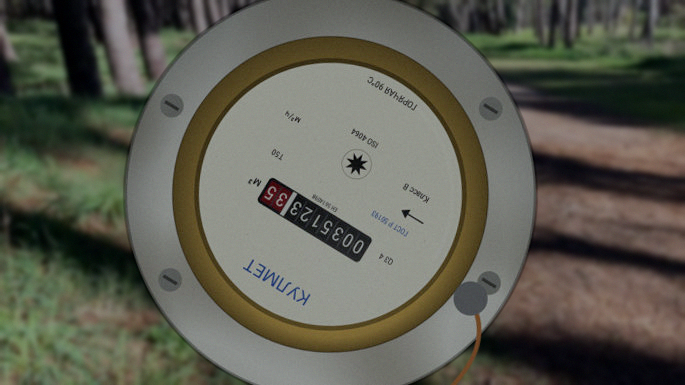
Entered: 35123.35; m³
